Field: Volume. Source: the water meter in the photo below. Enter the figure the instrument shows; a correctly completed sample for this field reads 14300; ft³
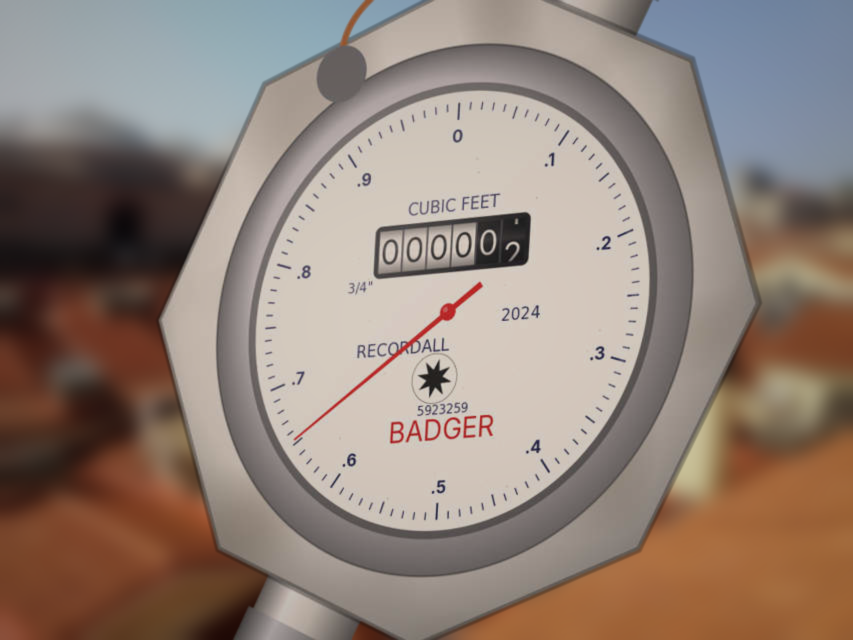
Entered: 1.65; ft³
